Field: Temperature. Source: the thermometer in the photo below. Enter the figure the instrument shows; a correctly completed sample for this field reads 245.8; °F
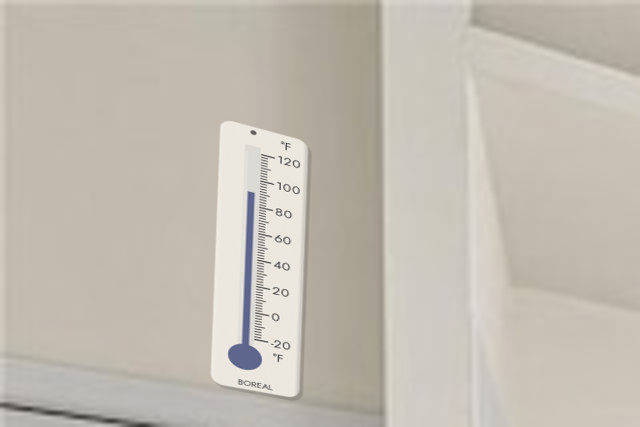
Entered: 90; °F
